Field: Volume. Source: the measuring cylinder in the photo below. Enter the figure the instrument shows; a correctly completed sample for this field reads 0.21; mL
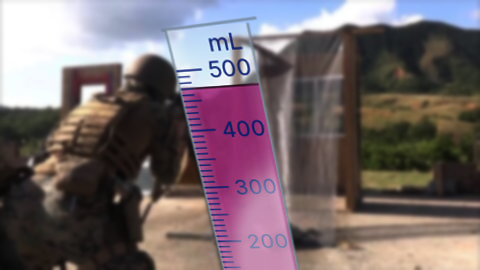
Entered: 470; mL
